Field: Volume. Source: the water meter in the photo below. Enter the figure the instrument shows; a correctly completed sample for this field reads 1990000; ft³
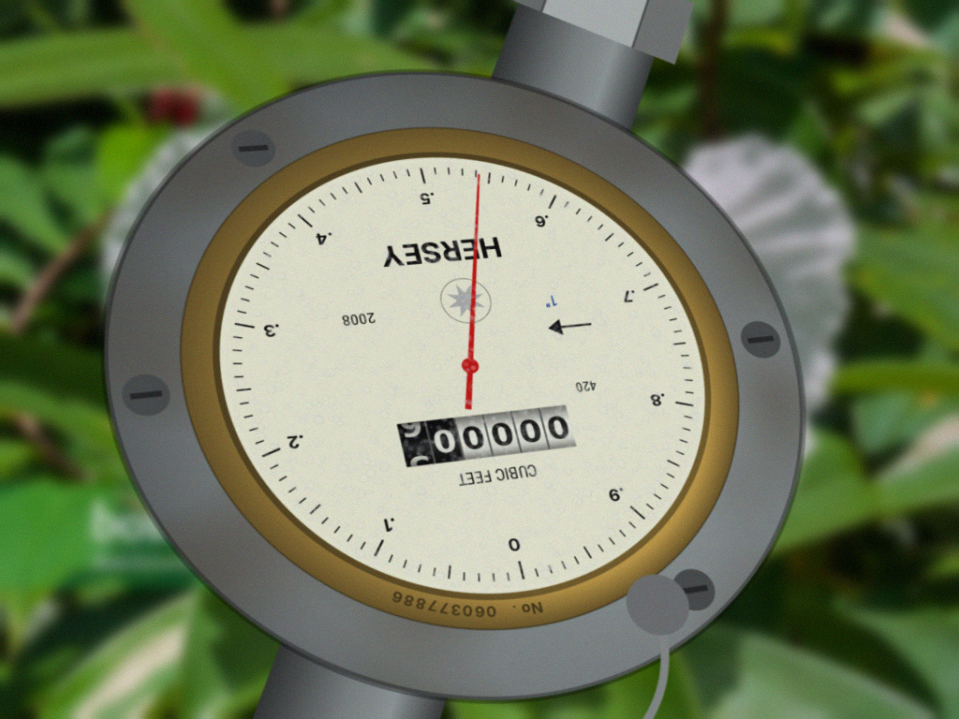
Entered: 5.54; ft³
